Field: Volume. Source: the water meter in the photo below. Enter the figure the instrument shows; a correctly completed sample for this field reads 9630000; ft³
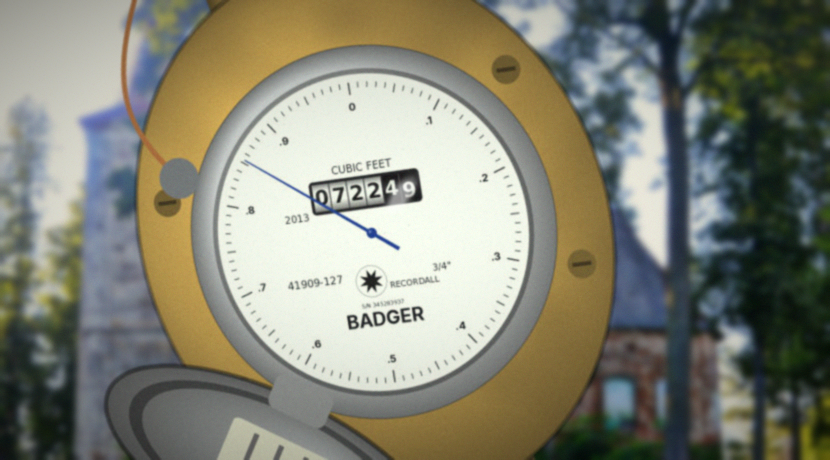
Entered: 72248.85; ft³
